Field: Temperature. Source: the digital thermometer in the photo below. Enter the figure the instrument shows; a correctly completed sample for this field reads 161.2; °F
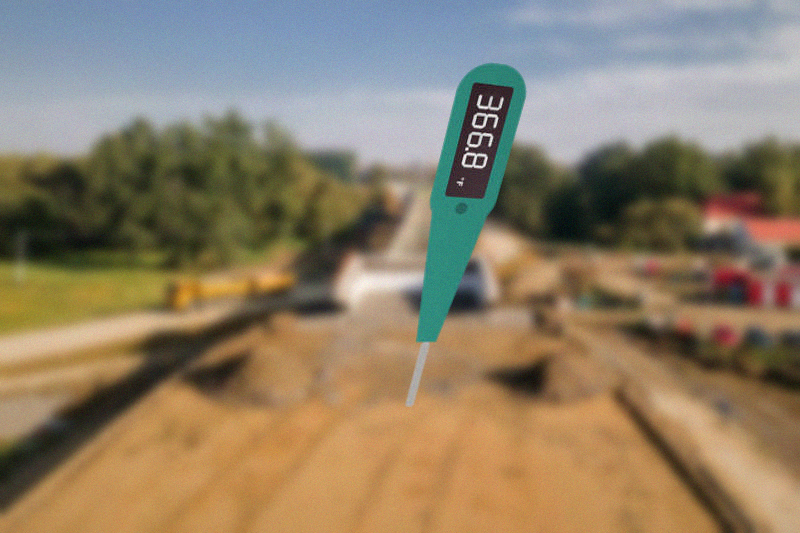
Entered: 366.8; °F
